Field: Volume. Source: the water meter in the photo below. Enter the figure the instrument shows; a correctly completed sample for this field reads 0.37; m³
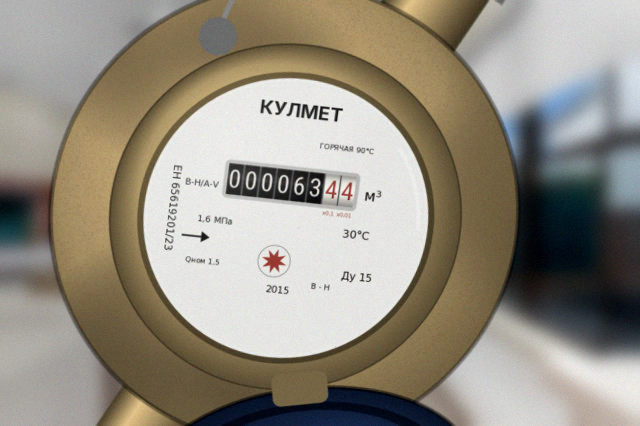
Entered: 63.44; m³
